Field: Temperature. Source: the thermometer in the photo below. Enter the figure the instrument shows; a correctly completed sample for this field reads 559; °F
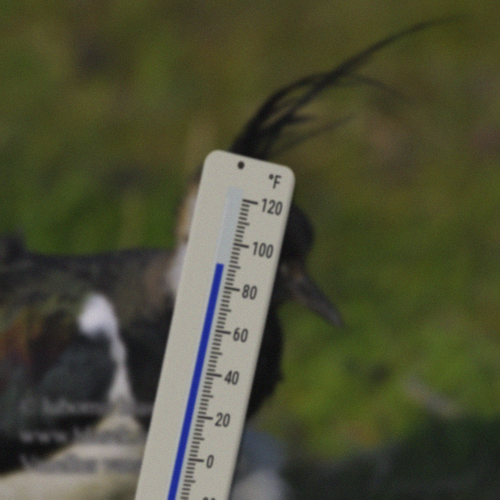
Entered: 90; °F
